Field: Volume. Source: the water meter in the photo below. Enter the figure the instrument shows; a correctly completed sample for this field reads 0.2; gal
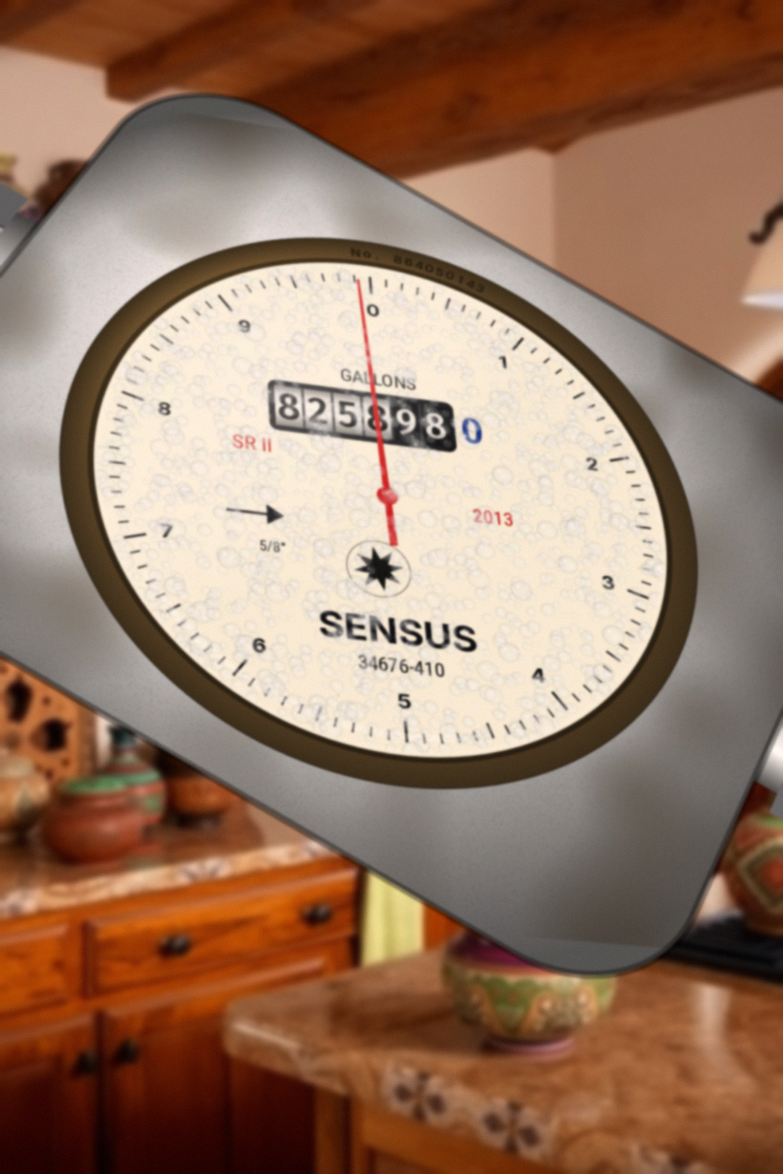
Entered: 8258979.9; gal
